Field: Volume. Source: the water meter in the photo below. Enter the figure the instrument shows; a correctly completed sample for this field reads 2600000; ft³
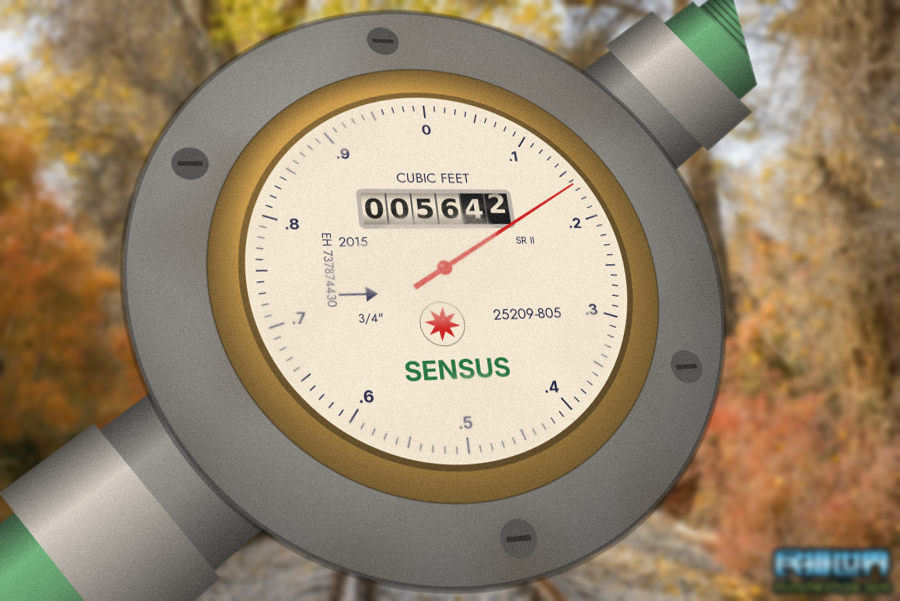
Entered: 5642.16; ft³
